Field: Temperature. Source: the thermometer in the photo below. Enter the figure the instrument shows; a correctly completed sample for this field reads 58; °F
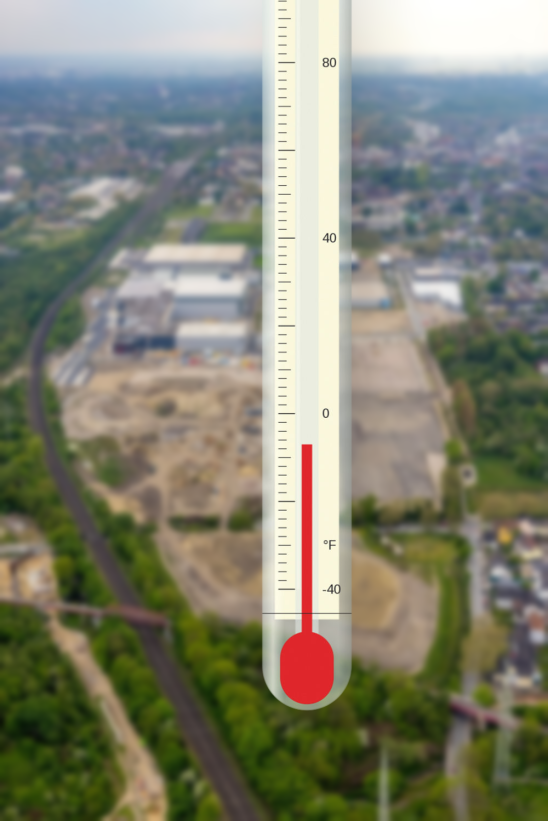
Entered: -7; °F
